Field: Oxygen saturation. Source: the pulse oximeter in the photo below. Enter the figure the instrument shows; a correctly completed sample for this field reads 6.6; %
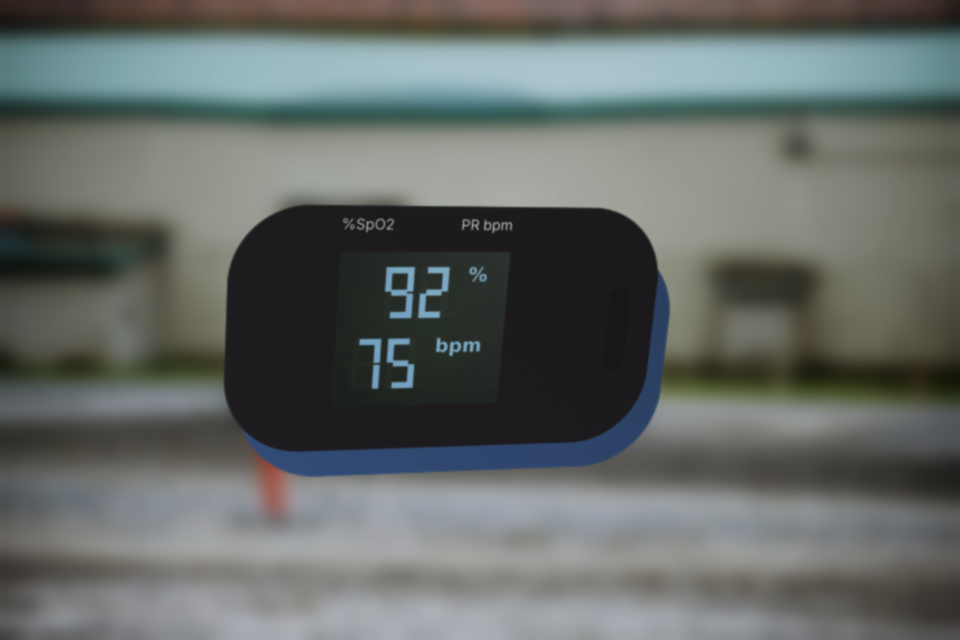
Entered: 92; %
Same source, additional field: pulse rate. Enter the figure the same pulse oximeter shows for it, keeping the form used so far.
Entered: 75; bpm
